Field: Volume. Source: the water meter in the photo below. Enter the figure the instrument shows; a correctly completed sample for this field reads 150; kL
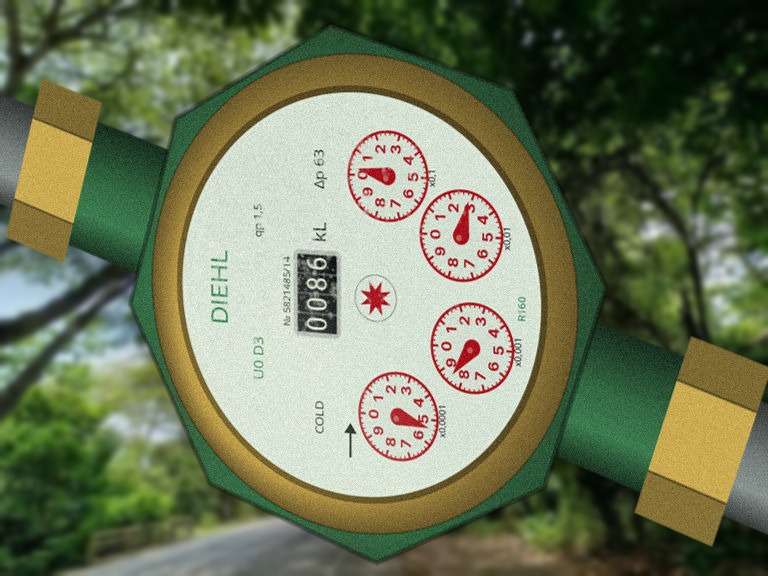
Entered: 86.0285; kL
